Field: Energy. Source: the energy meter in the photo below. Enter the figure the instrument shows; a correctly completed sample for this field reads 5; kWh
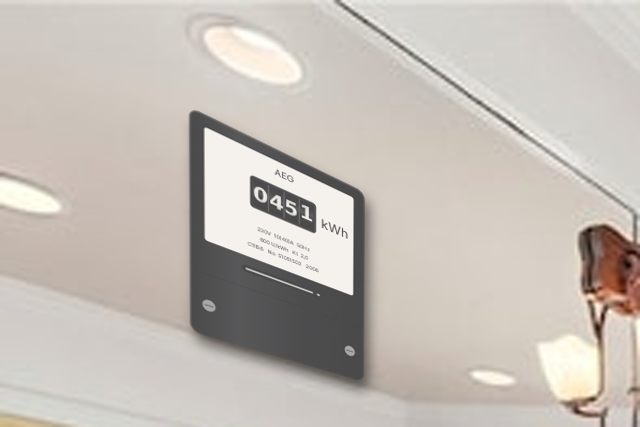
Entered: 451; kWh
